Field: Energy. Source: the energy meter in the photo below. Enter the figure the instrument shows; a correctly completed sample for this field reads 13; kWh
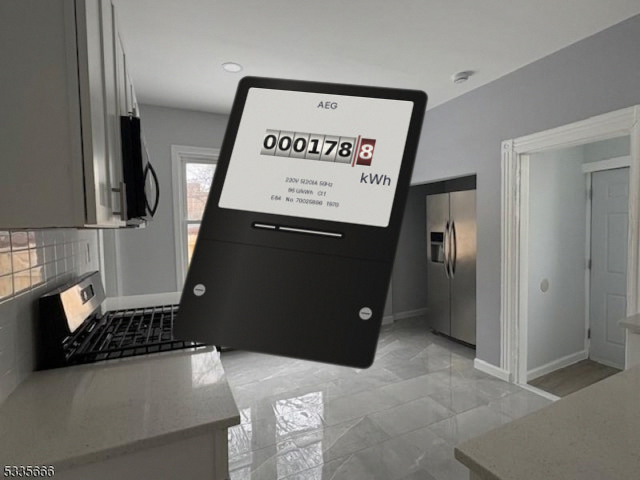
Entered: 178.8; kWh
